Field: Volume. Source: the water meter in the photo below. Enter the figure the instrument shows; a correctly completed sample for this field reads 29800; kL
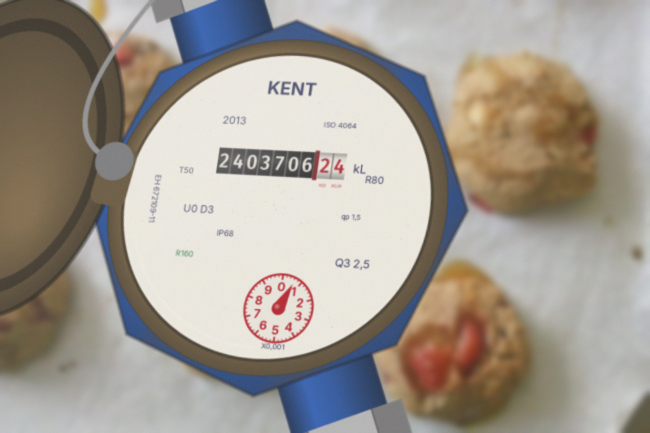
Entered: 2403706.240; kL
